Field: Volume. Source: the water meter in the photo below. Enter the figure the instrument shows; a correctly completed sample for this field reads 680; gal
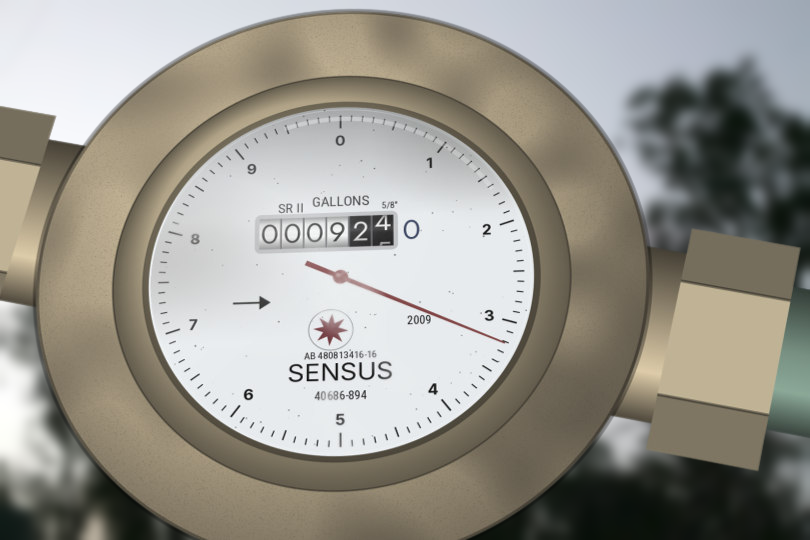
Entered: 9243.2; gal
